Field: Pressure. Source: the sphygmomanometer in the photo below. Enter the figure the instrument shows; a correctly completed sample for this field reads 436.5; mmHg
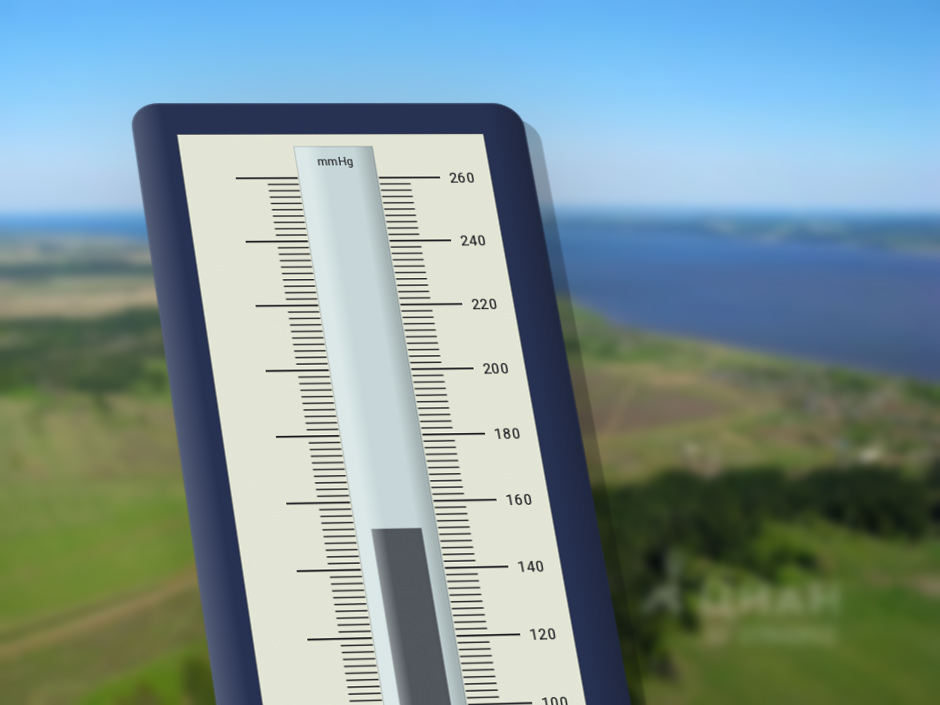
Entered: 152; mmHg
